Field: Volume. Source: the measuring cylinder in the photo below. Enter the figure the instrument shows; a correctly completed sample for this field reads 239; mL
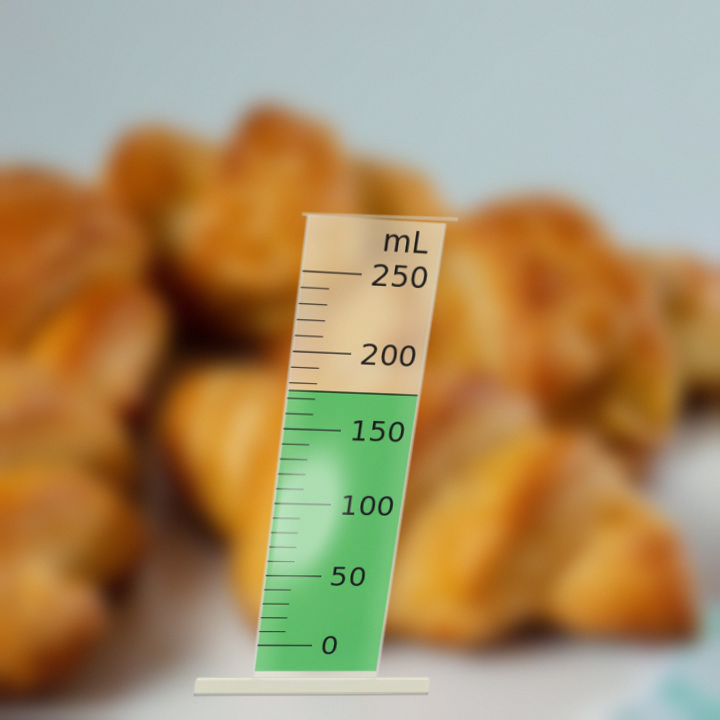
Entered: 175; mL
